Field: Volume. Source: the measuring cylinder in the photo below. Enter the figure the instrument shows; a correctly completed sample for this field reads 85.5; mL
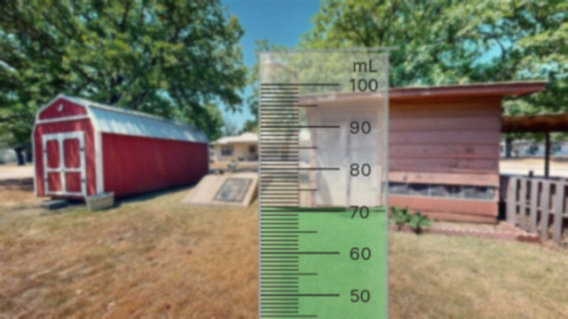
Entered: 70; mL
